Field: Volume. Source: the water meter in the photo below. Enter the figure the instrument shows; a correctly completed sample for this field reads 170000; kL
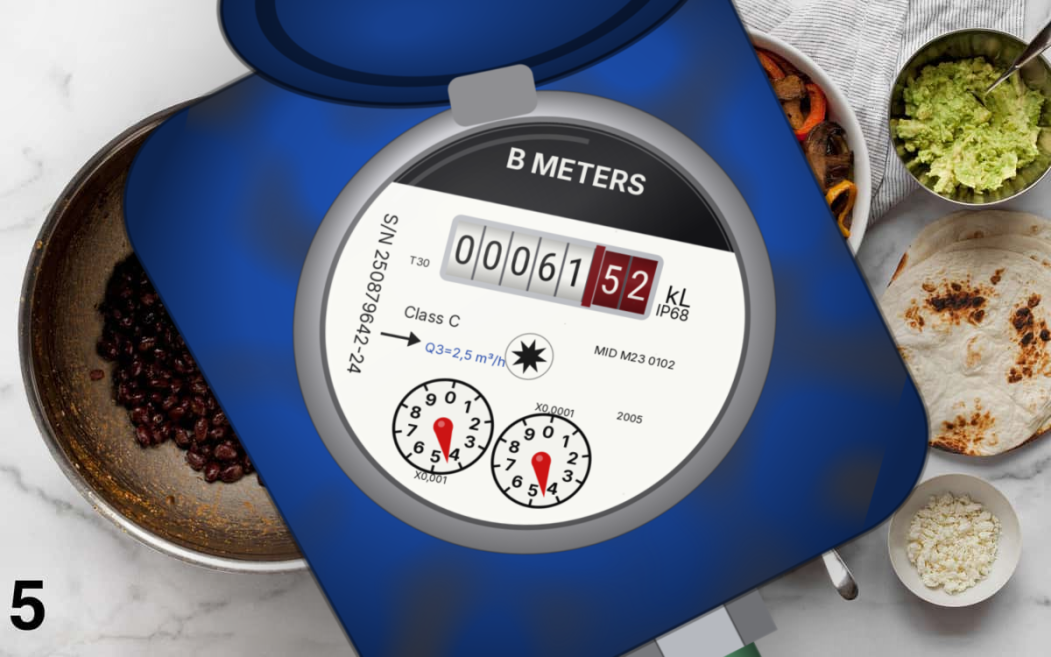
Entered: 61.5244; kL
